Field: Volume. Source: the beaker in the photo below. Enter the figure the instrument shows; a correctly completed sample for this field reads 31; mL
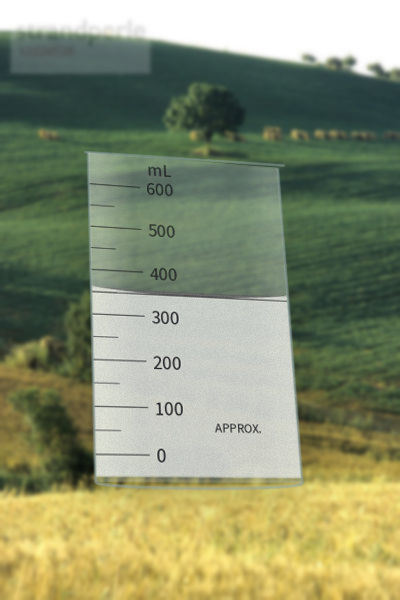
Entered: 350; mL
